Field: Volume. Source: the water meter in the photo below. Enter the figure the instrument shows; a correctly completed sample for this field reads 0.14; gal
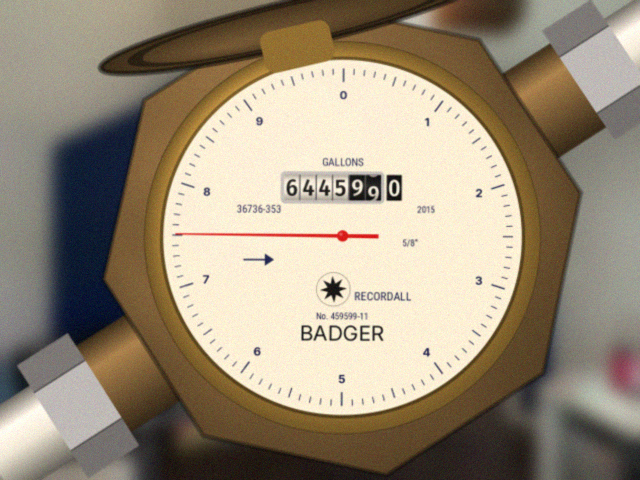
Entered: 6445987.5; gal
